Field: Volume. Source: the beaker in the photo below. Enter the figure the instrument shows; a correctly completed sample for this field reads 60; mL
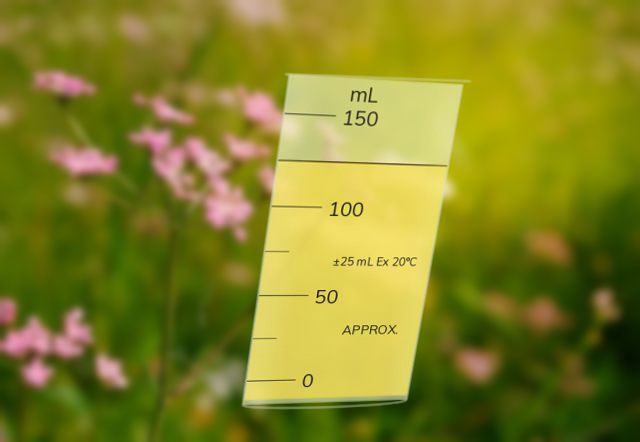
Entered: 125; mL
